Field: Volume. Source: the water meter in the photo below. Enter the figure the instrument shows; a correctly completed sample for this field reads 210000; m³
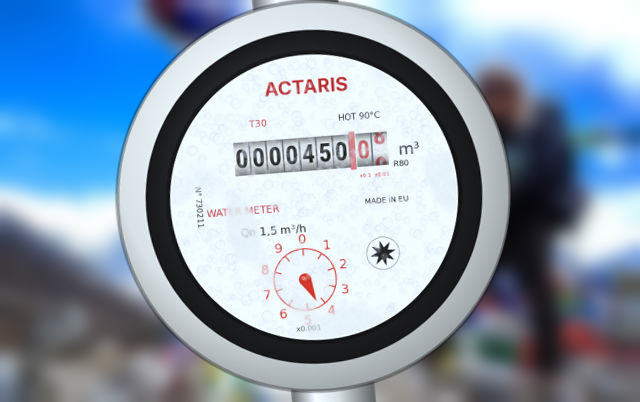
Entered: 450.084; m³
